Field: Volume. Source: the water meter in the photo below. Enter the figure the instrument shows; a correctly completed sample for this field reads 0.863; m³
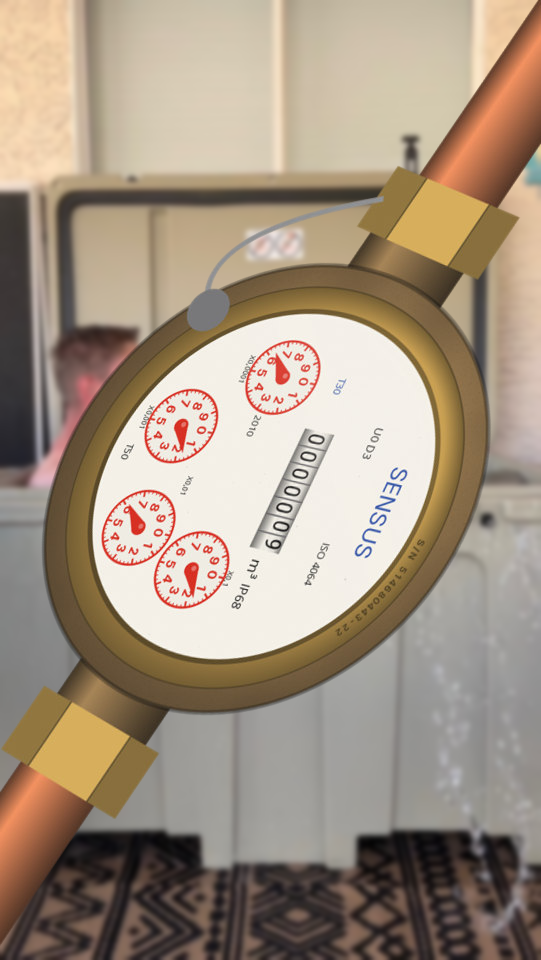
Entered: 9.1616; m³
